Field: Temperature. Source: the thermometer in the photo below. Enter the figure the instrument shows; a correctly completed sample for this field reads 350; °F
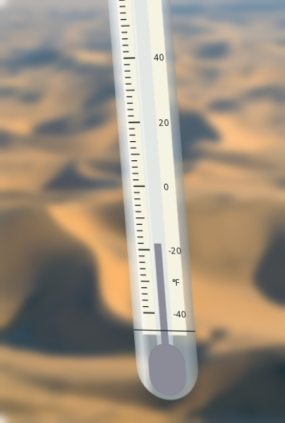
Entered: -18; °F
